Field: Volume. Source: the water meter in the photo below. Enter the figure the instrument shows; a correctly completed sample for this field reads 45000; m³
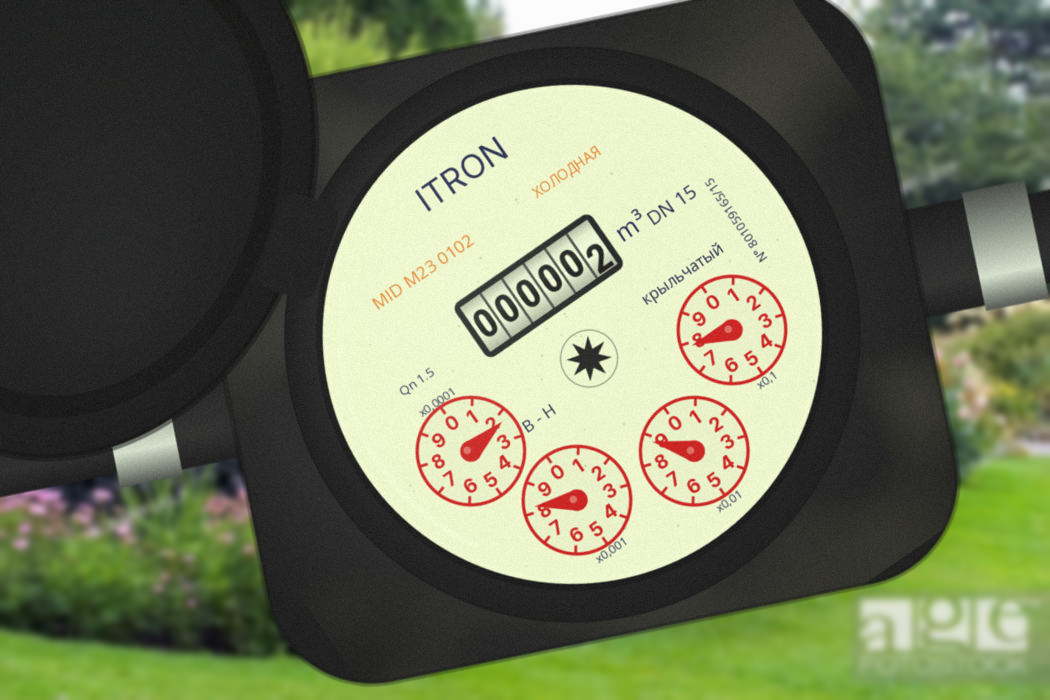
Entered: 1.7882; m³
